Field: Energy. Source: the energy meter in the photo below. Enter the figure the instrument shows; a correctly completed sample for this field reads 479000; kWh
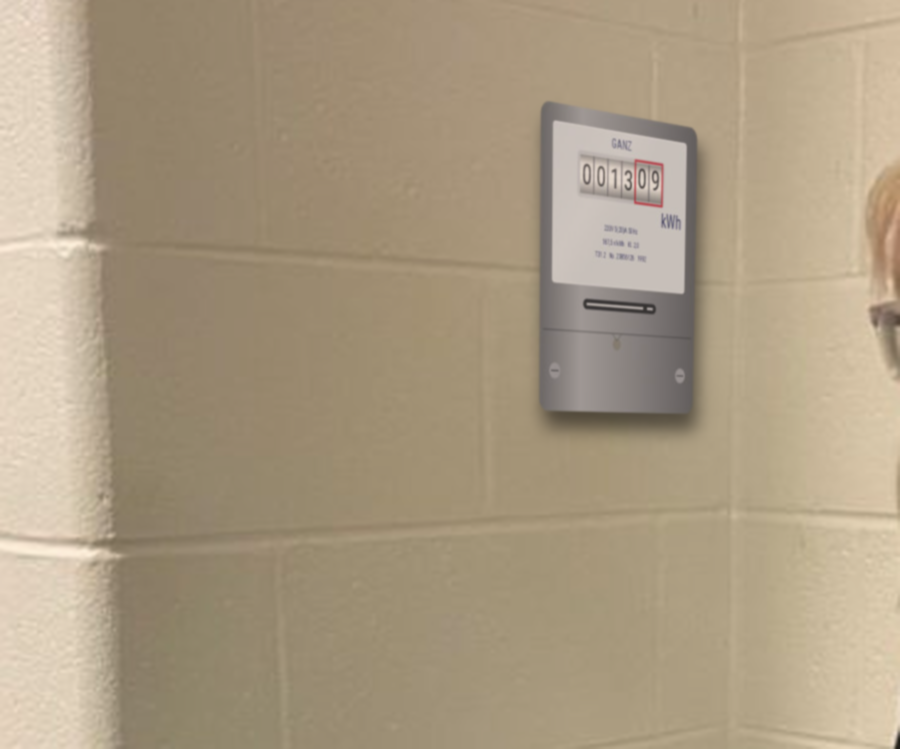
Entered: 13.09; kWh
